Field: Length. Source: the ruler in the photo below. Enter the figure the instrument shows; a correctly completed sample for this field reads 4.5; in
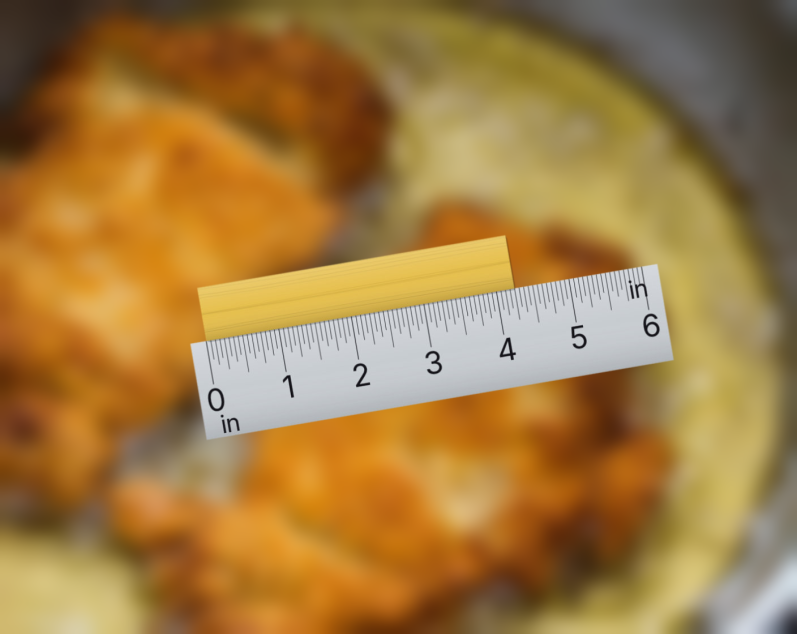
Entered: 4.25; in
